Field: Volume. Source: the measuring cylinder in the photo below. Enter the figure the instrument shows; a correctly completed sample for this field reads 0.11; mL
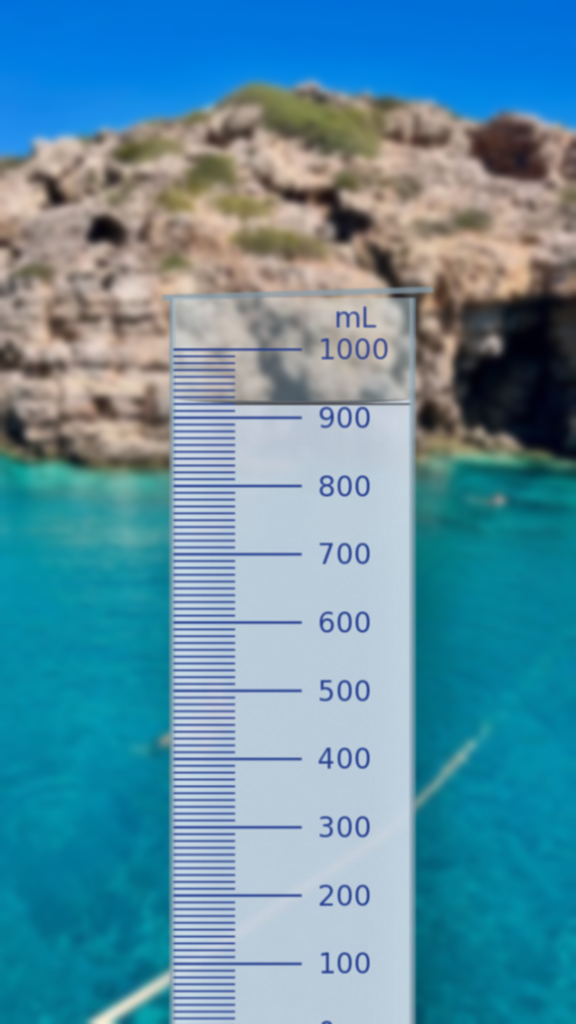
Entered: 920; mL
